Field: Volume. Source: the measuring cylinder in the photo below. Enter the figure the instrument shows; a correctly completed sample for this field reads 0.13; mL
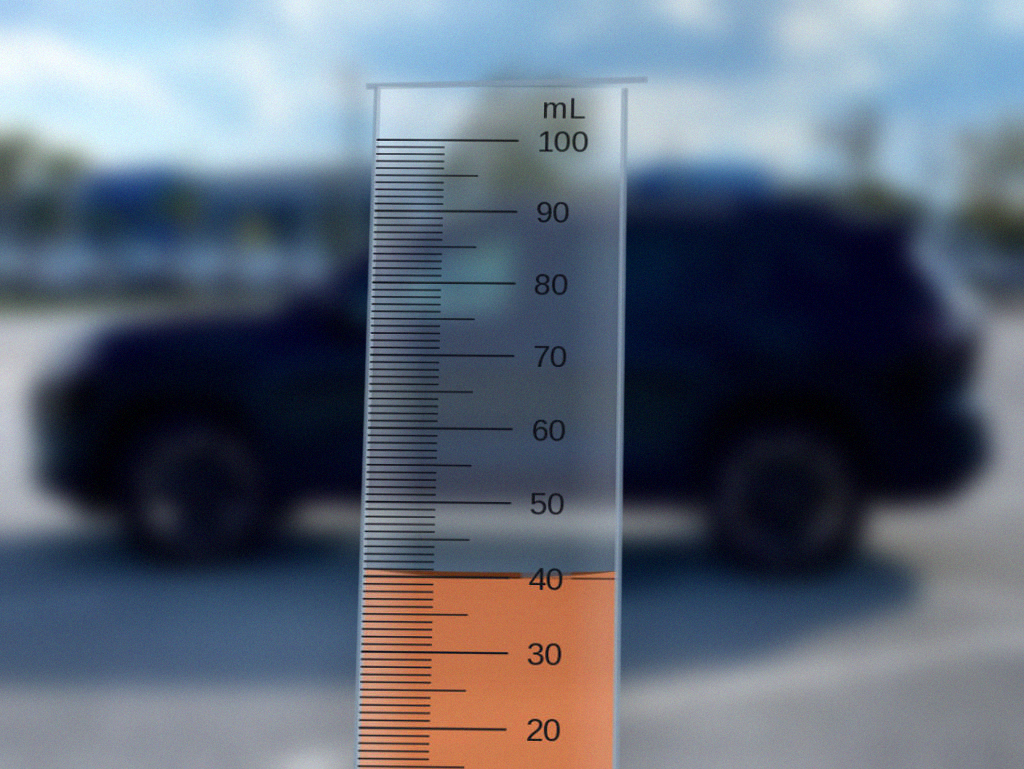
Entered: 40; mL
